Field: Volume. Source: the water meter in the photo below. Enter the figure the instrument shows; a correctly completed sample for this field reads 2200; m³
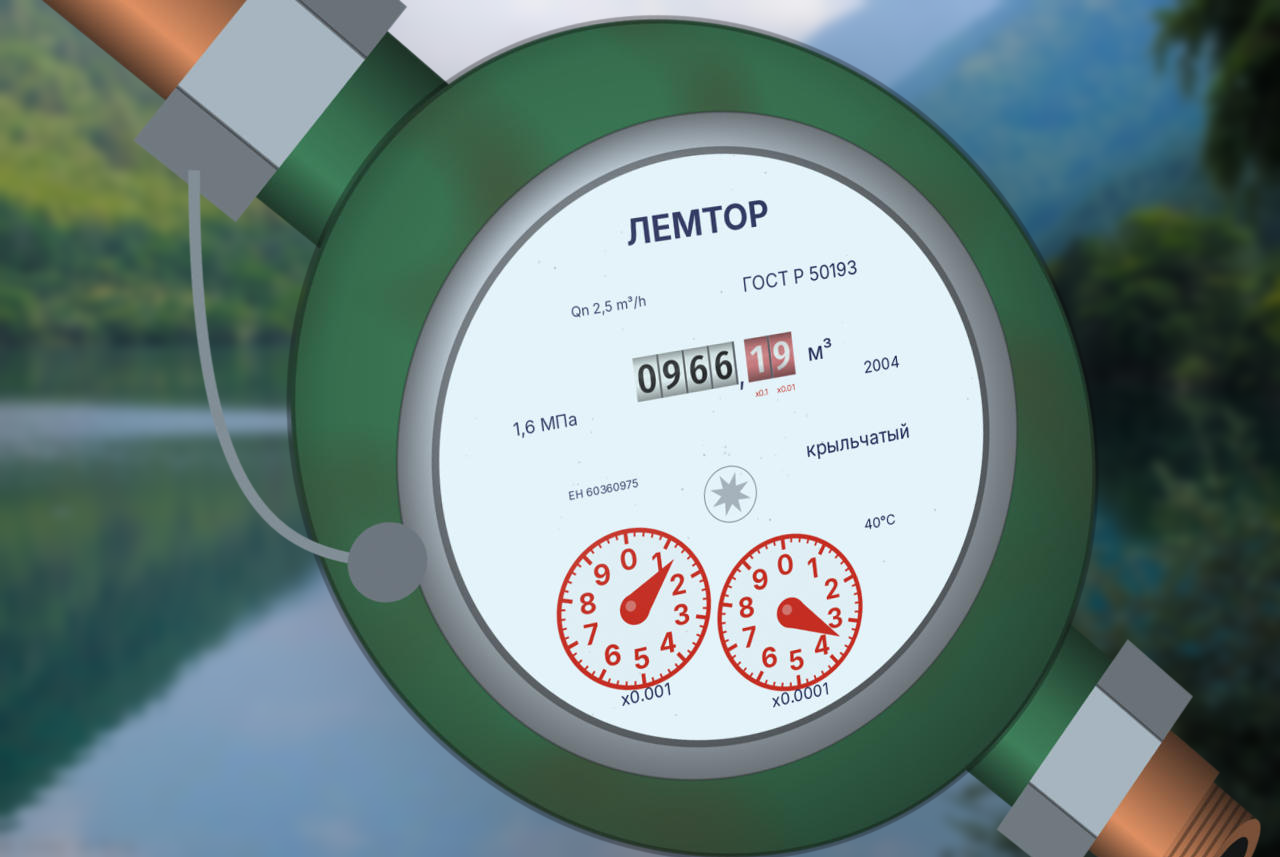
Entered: 966.1913; m³
